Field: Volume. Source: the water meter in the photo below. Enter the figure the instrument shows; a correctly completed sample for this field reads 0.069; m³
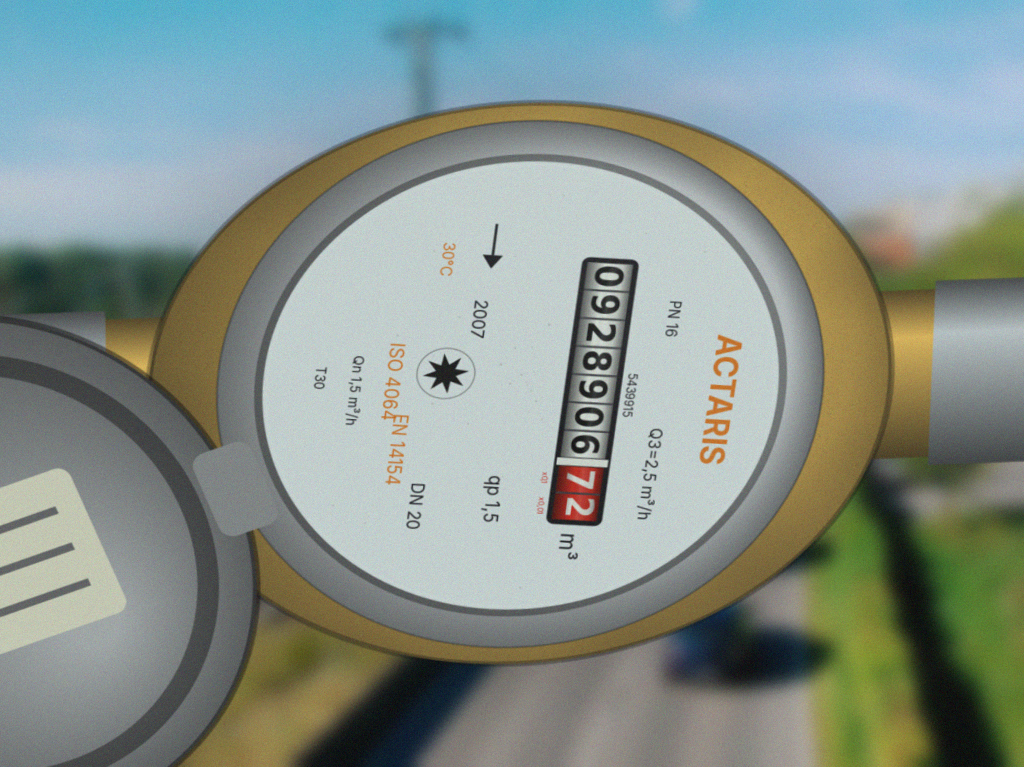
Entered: 928906.72; m³
